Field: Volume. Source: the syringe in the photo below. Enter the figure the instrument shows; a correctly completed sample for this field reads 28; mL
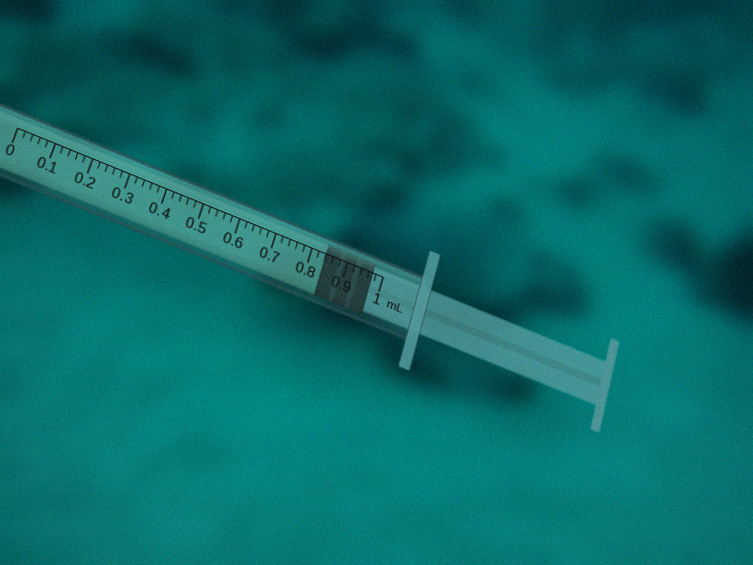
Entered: 0.84; mL
